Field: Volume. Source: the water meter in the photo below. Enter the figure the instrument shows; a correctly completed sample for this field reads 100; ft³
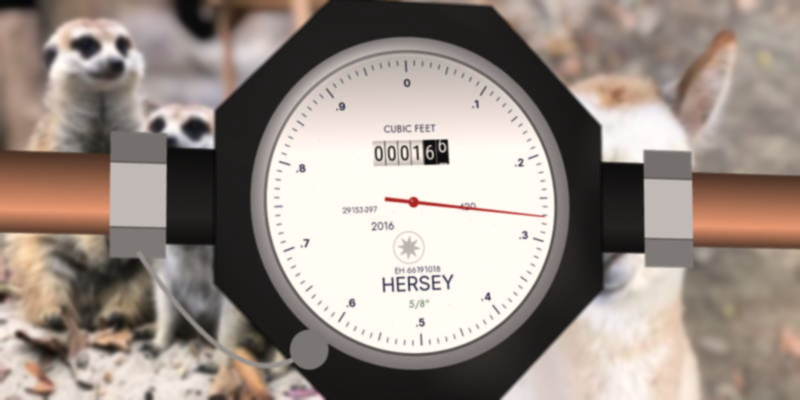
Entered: 166.27; ft³
